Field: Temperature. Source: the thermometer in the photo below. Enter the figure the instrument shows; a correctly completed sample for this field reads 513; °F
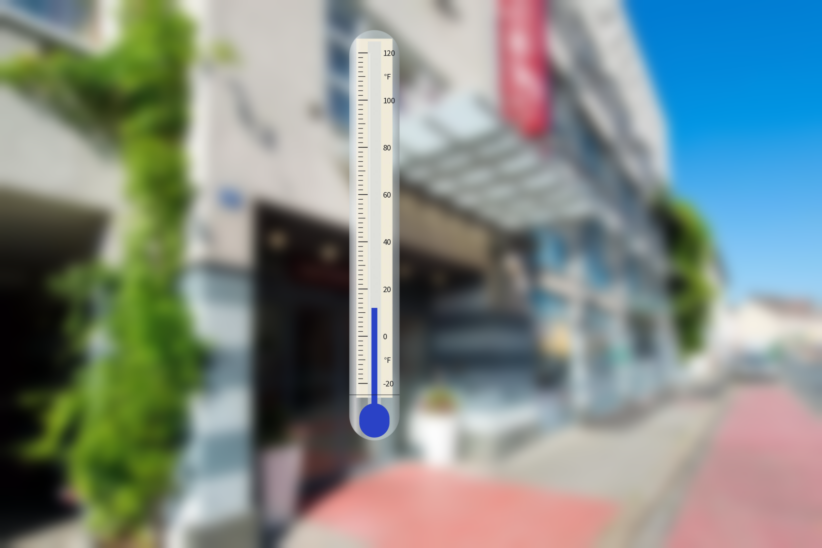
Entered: 12; °F
